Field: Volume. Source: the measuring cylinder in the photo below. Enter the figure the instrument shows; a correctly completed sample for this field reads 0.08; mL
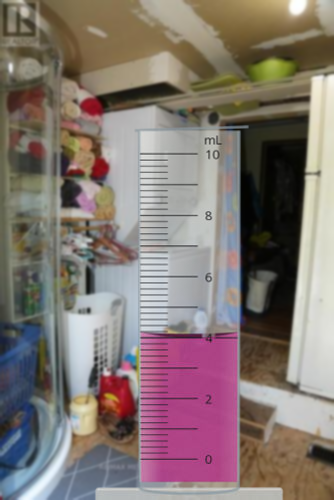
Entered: 4; mL
